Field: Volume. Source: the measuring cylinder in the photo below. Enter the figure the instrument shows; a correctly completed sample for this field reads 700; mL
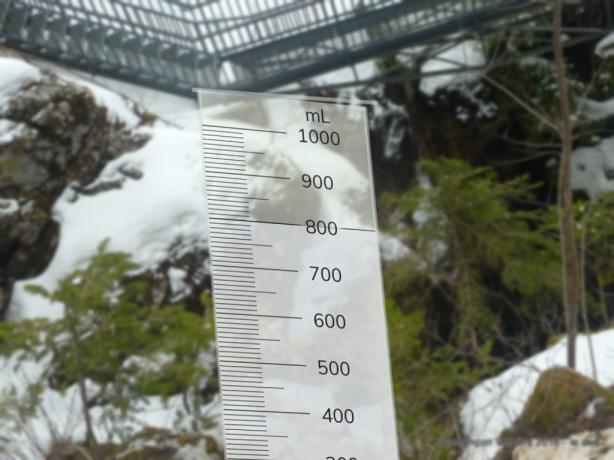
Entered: 800; mL
